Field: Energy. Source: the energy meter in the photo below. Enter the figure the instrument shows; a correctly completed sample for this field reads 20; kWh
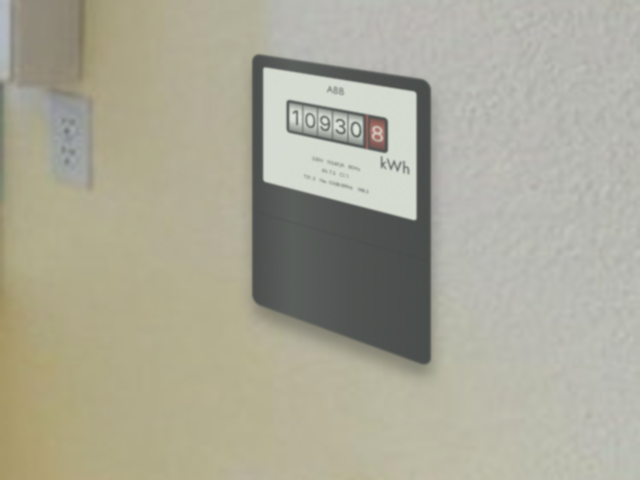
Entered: 10930.8; kWh
